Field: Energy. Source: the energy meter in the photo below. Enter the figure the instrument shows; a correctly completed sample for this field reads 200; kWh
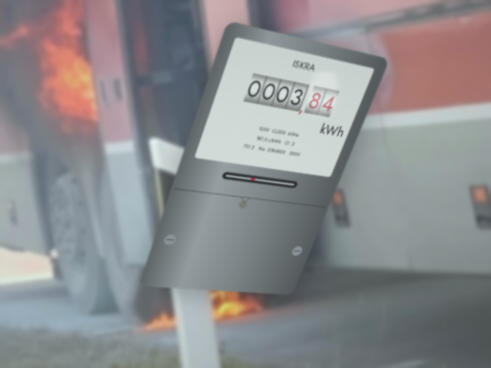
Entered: 3.84; kWh
